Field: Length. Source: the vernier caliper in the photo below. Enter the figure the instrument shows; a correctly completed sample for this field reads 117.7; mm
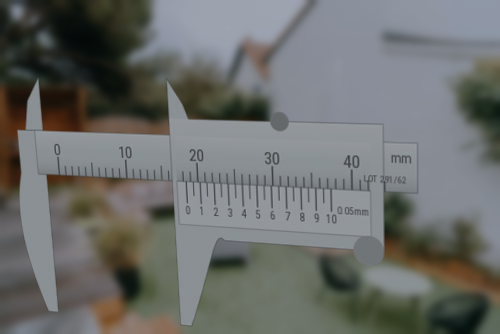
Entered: 18.4; mm
